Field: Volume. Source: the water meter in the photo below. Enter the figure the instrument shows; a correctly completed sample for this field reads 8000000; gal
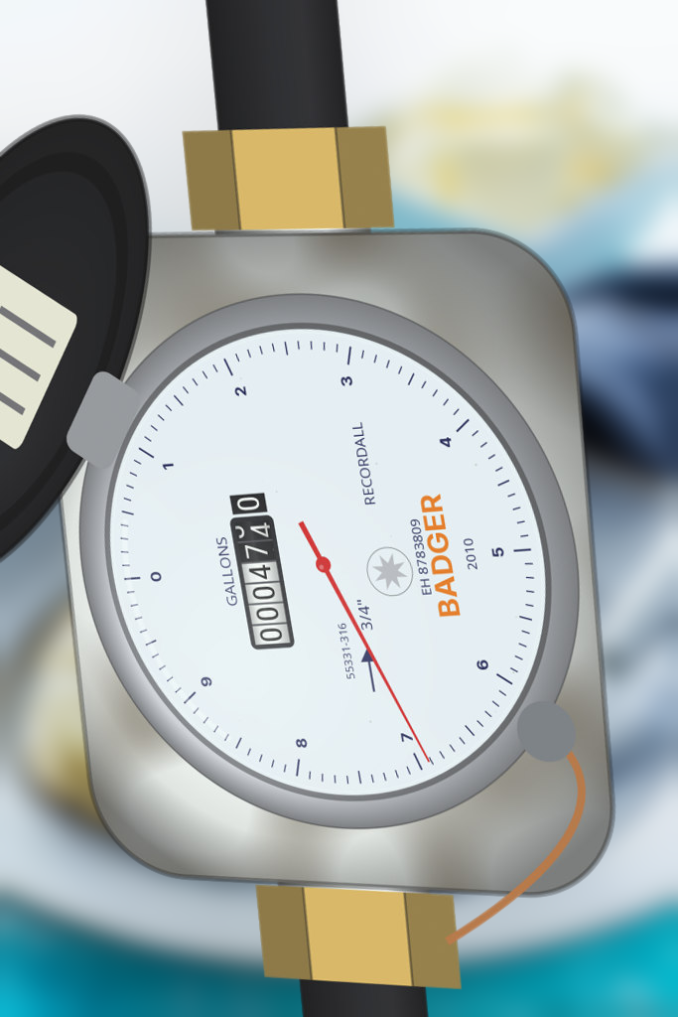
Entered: 4736.9; gal
